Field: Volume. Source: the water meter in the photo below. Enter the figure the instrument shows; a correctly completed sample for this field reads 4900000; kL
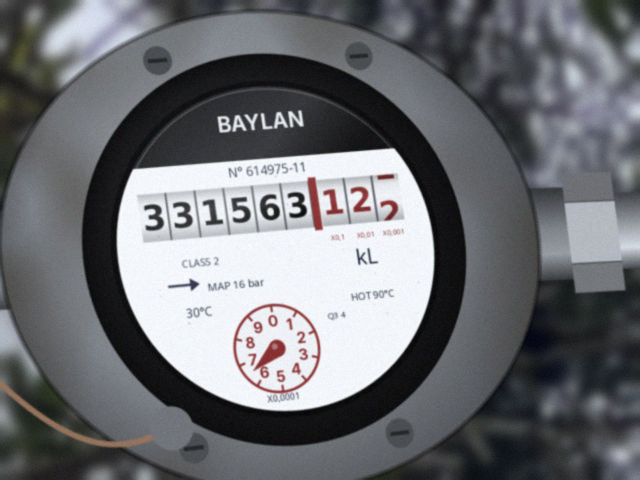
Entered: 331563.1216; kL
